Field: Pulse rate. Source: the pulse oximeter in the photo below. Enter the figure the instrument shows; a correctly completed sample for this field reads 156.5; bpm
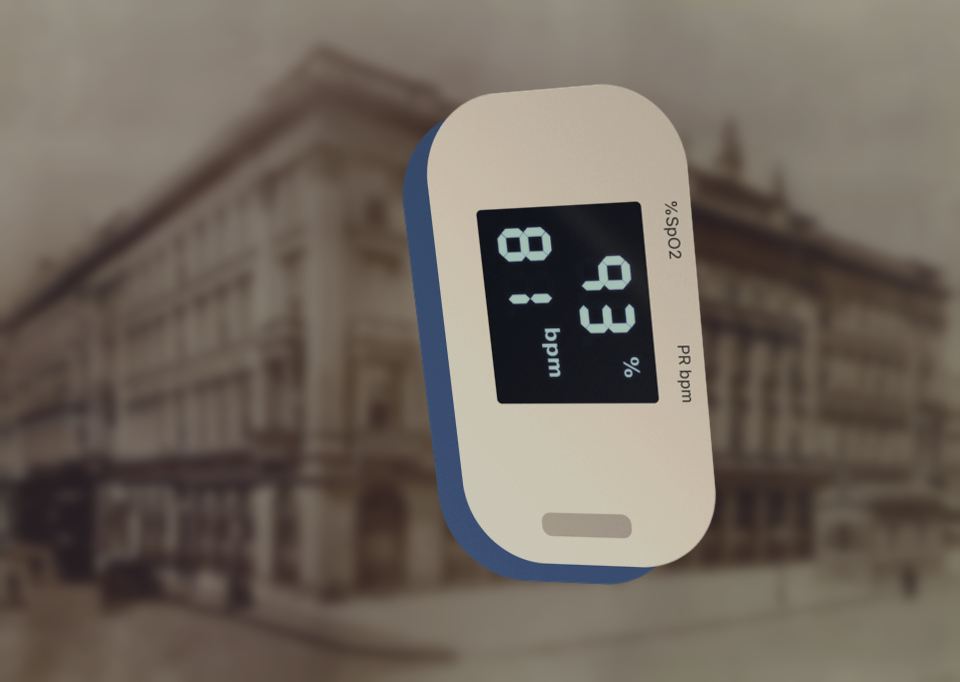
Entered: 81; bpm
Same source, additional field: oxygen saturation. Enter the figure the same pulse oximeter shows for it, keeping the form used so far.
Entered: 93; %
